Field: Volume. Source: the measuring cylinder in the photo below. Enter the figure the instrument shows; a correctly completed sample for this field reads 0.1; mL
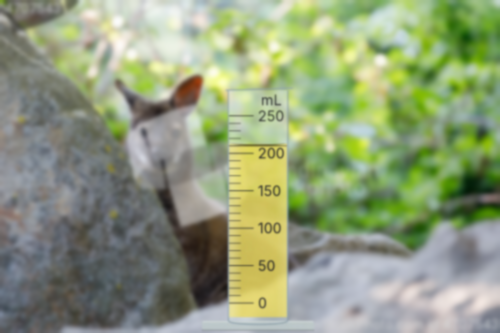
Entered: 210; mL
